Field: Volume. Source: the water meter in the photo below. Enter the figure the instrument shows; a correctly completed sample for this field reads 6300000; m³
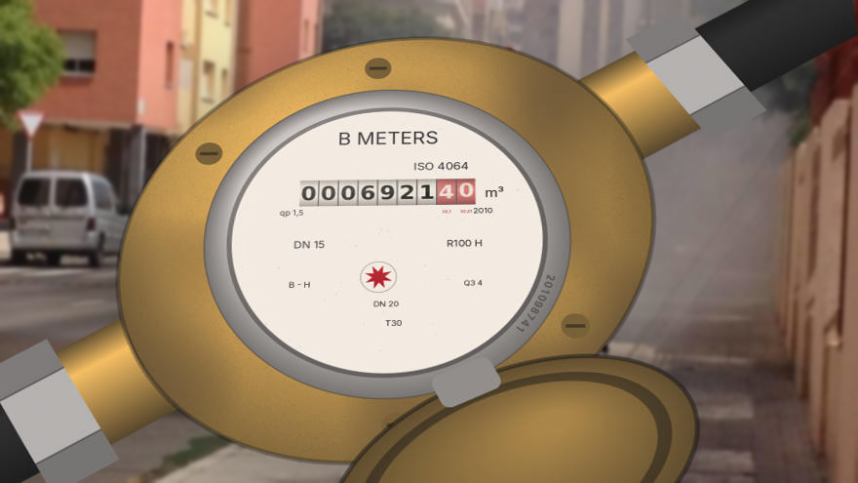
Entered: 6921.40; m³
